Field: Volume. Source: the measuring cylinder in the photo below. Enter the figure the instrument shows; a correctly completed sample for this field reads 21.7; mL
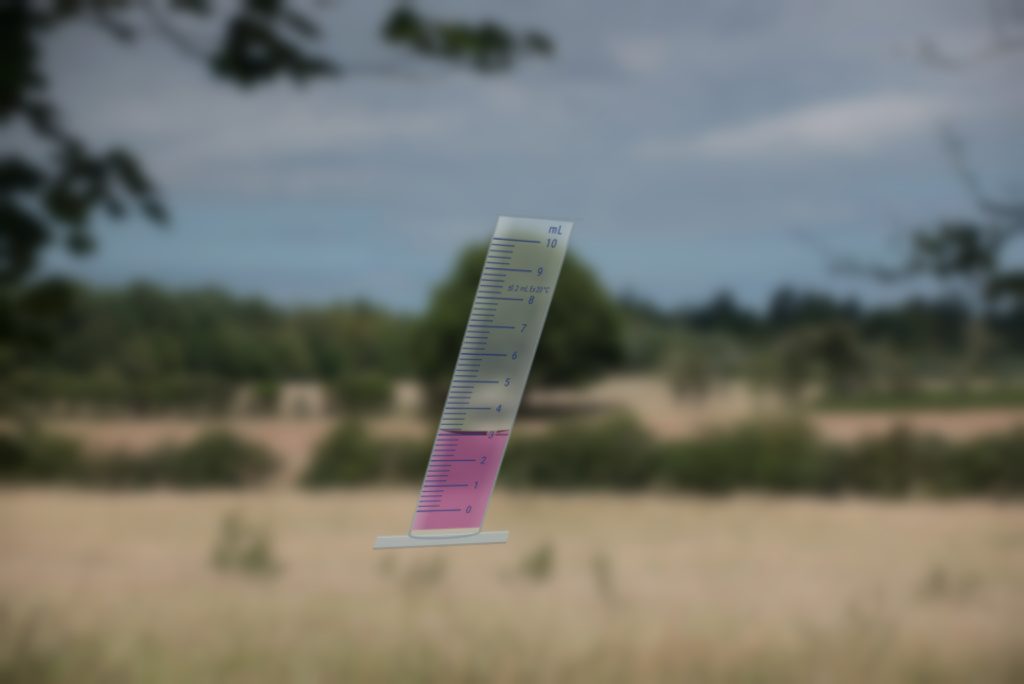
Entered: 3; mL
